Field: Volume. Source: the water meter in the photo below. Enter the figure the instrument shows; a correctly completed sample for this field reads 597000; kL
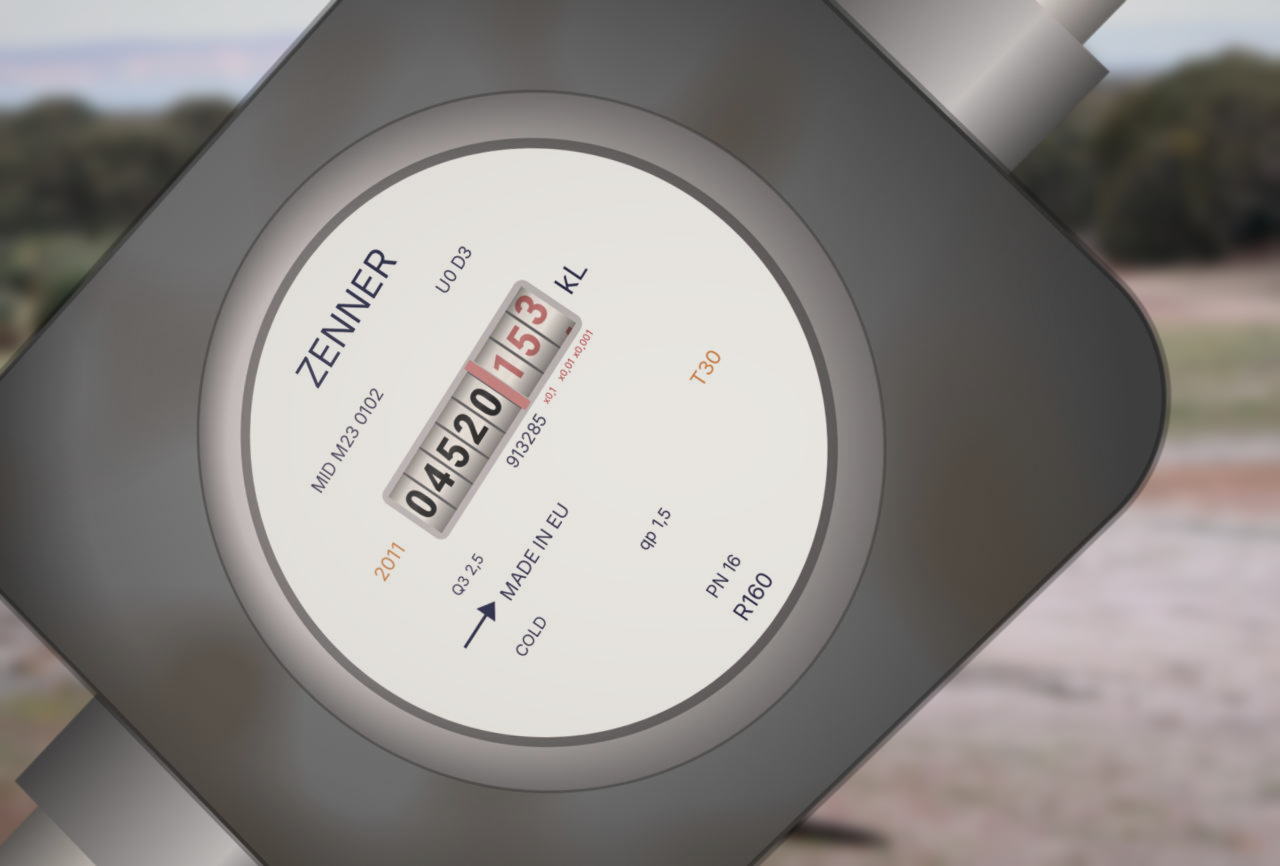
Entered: 4520.153; kL
